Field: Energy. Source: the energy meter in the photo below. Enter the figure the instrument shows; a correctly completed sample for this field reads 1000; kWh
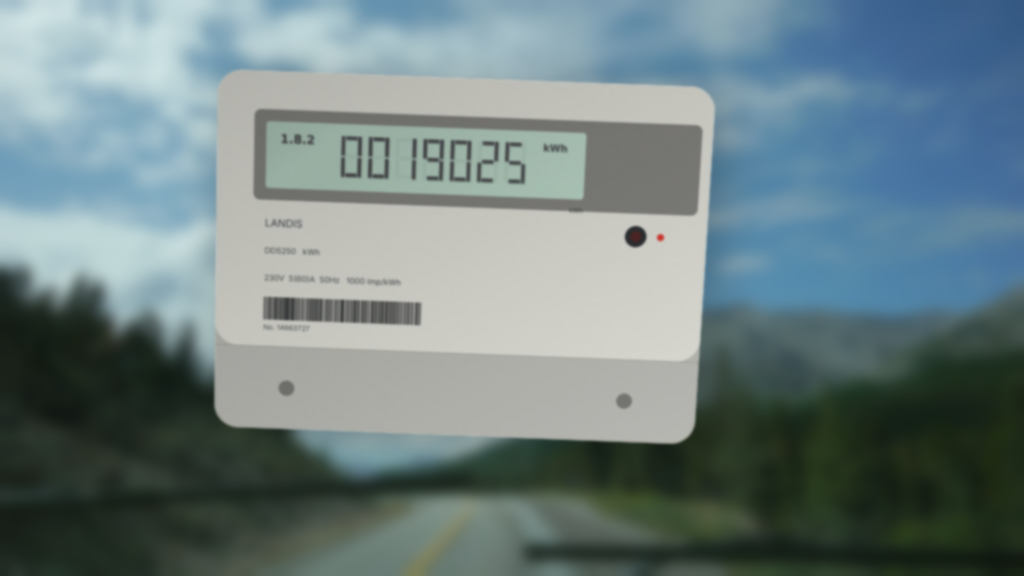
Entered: 19025; kWh
